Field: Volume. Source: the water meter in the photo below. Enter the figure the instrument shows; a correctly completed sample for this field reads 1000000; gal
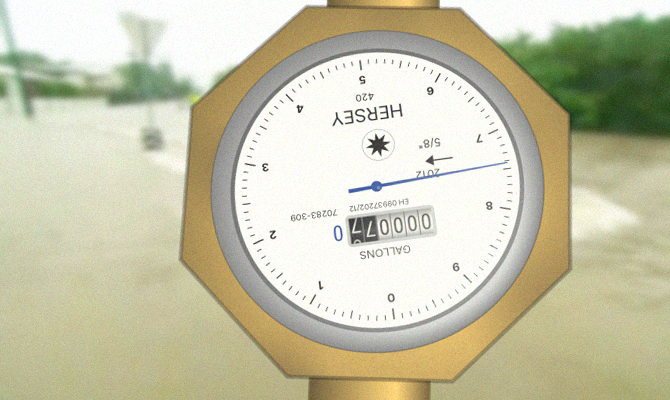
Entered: 767.4; gal
